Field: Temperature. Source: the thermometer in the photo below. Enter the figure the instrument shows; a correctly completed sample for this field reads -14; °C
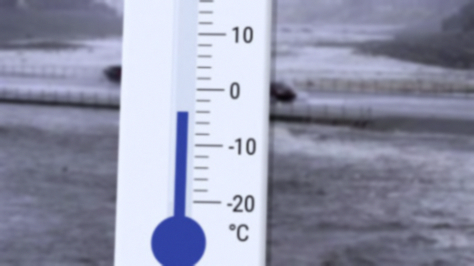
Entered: -4; °C
